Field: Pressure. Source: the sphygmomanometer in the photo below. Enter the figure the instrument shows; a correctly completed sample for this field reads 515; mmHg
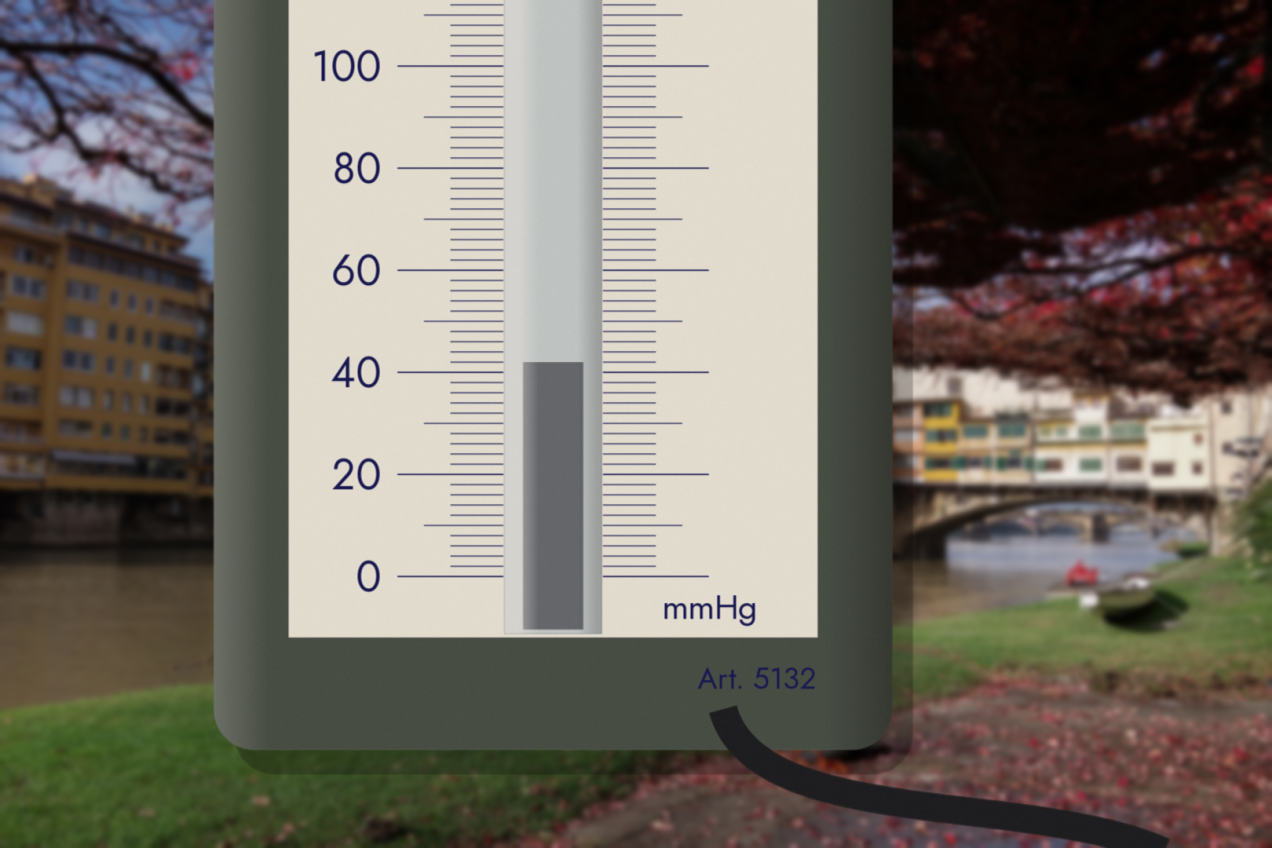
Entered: 42; mmHg
